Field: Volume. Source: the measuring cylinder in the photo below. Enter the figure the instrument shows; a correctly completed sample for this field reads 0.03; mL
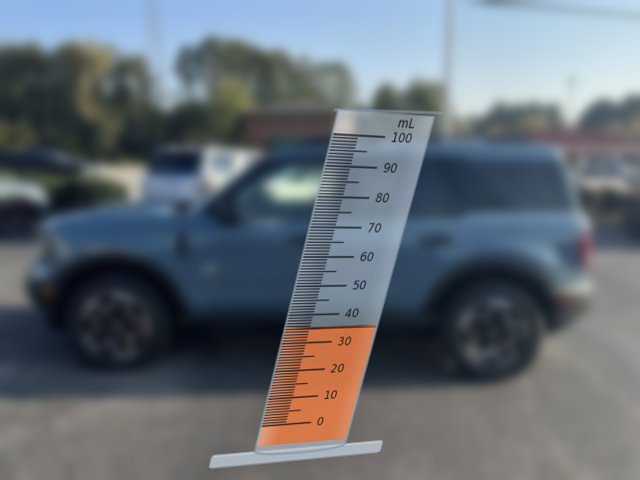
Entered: 35; mL
